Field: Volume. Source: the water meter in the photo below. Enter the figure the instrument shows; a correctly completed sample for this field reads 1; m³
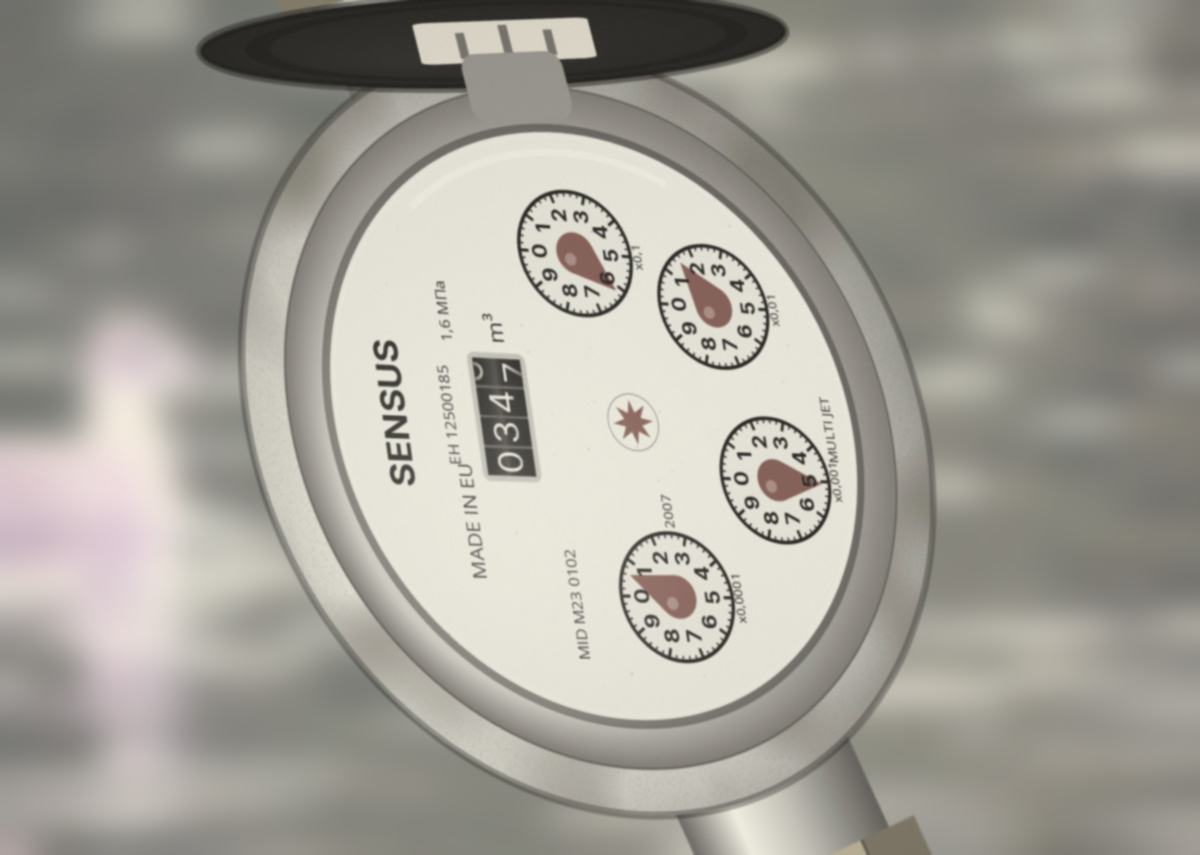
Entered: 346.6150; m³
